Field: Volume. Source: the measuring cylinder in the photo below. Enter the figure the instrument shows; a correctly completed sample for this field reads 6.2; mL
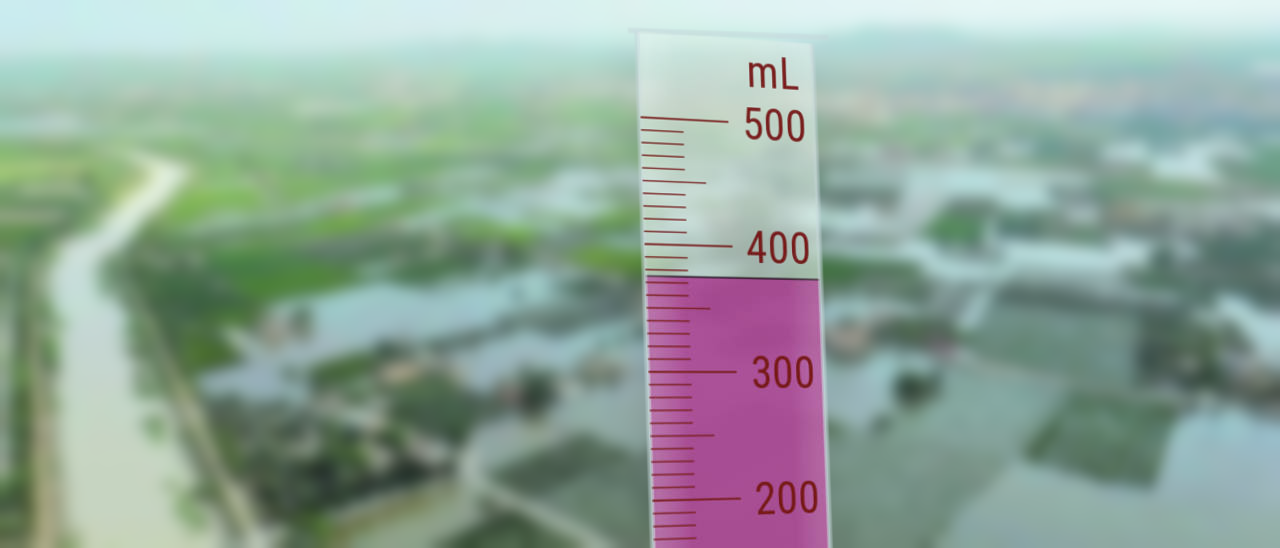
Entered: 375; mL
